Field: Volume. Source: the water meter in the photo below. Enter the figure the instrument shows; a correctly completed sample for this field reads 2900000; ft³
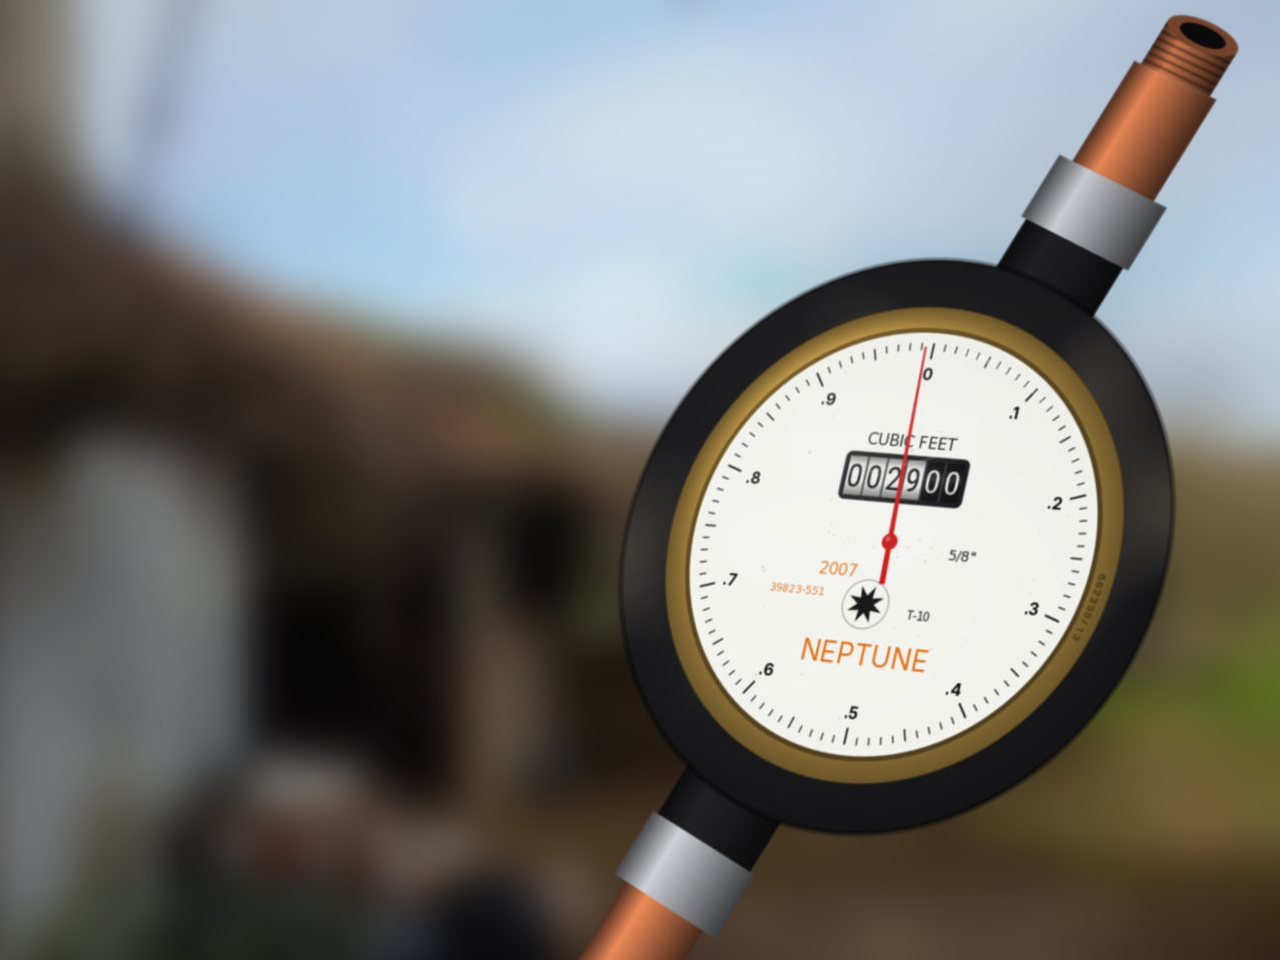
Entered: 2899.99; ft³
